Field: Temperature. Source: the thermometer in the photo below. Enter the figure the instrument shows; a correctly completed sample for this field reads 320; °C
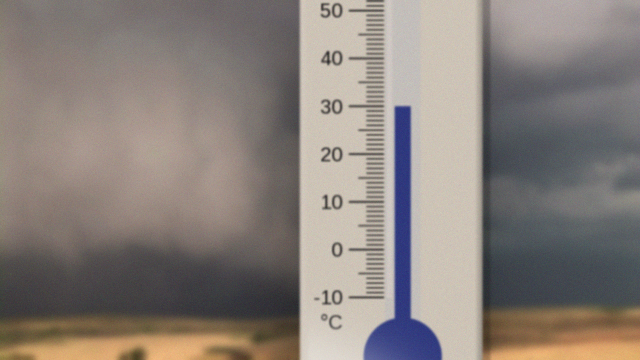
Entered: 30; °C
